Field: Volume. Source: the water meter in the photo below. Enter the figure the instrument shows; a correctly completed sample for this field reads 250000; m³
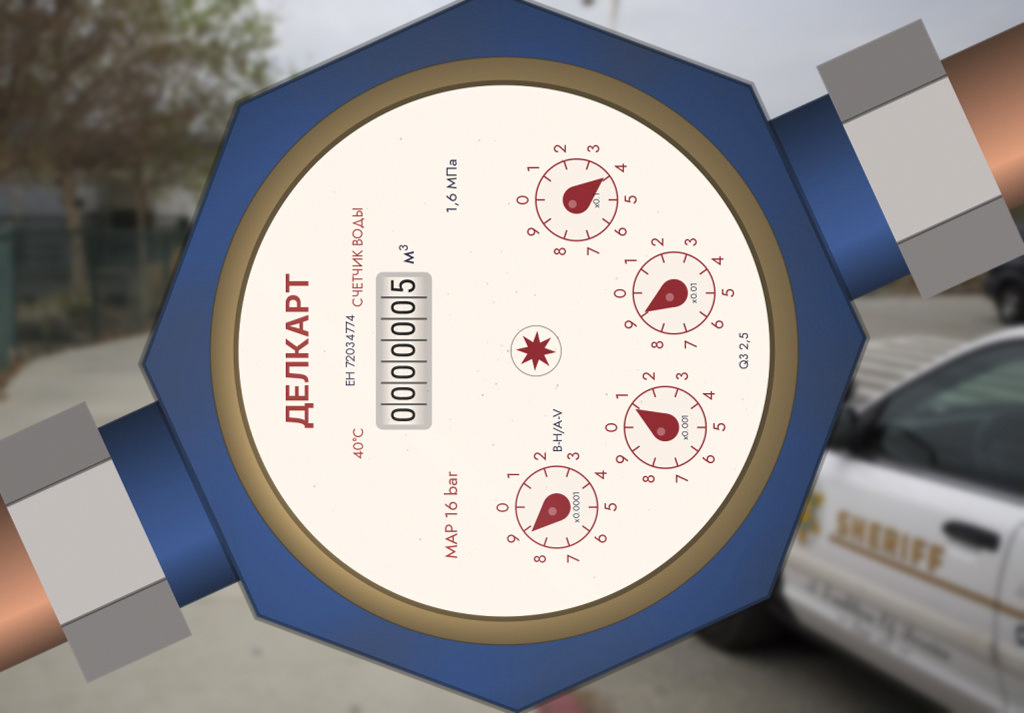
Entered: 5.3908; m³
